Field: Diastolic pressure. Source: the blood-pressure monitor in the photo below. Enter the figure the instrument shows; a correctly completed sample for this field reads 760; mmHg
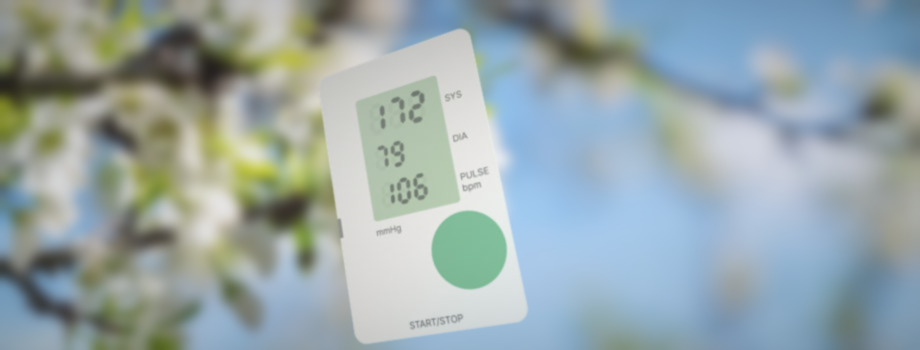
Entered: 79; mmHg
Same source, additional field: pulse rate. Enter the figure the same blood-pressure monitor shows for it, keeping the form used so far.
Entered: 106; bpm
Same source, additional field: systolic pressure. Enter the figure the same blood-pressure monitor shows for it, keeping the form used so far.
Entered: 172; mmHg
